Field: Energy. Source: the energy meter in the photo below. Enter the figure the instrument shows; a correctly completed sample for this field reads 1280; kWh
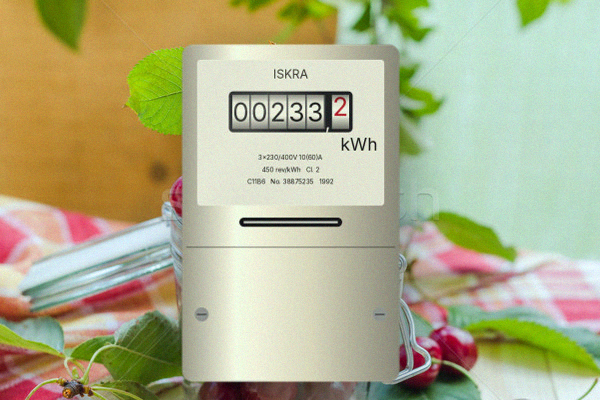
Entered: 233.2; kWh
